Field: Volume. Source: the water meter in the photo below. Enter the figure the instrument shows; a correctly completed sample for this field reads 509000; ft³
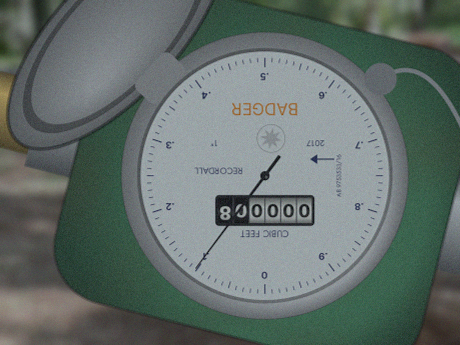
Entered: 8.10; ft³
